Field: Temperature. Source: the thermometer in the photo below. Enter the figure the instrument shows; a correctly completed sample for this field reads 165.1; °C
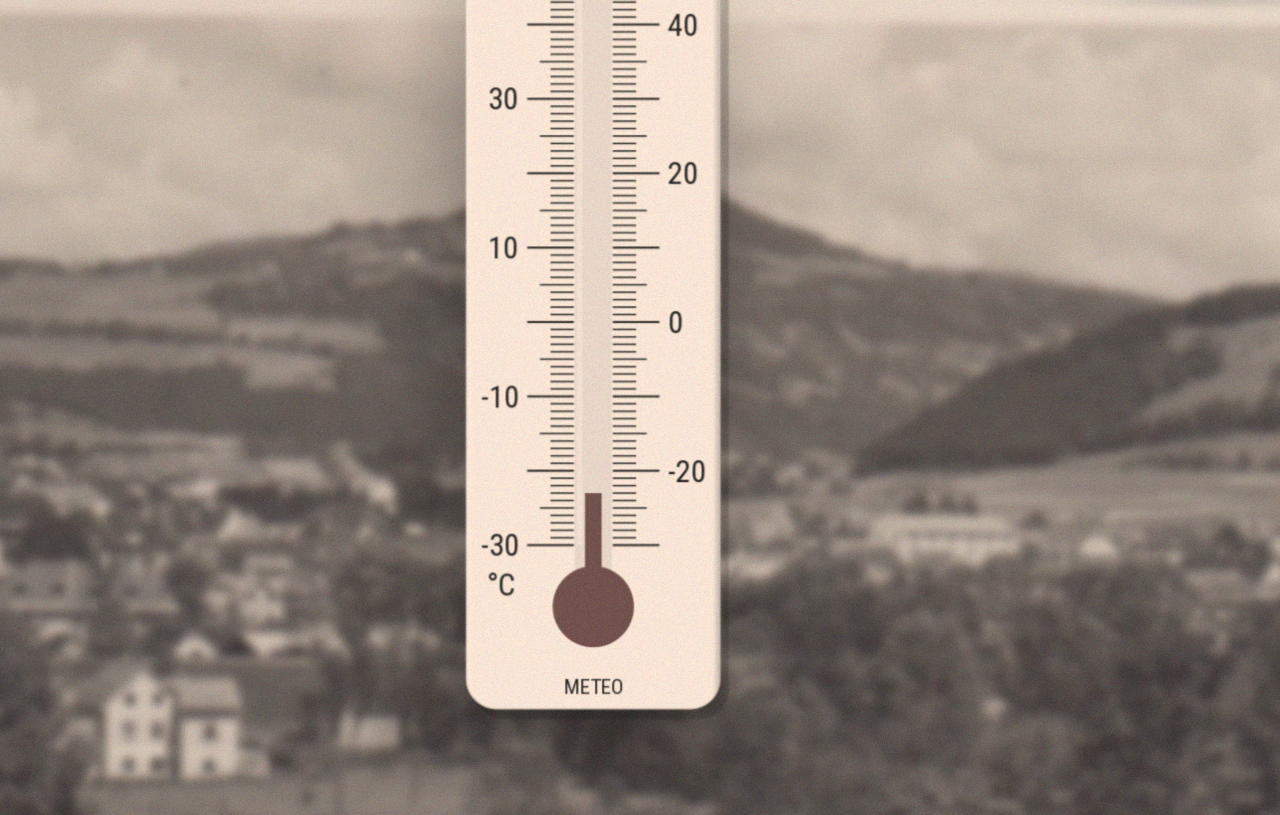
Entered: -23; °C
